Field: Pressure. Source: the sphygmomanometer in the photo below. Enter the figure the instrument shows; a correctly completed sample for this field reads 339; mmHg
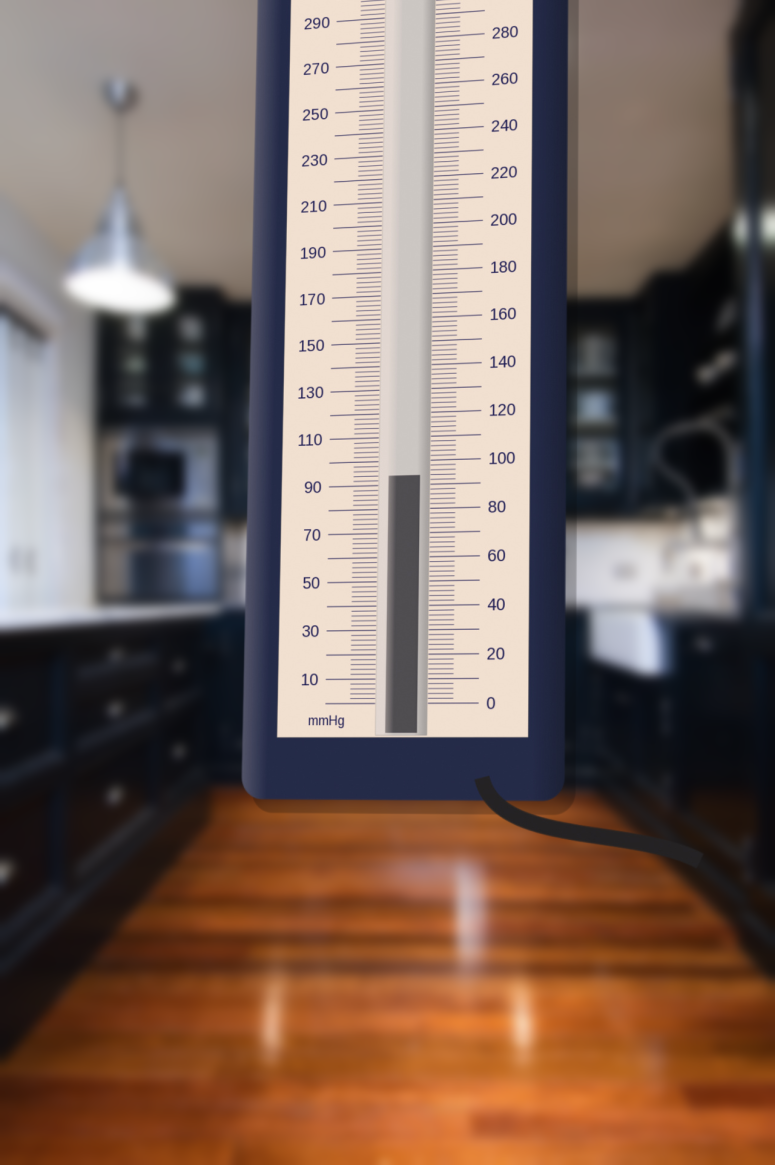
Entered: 94; mmHg
